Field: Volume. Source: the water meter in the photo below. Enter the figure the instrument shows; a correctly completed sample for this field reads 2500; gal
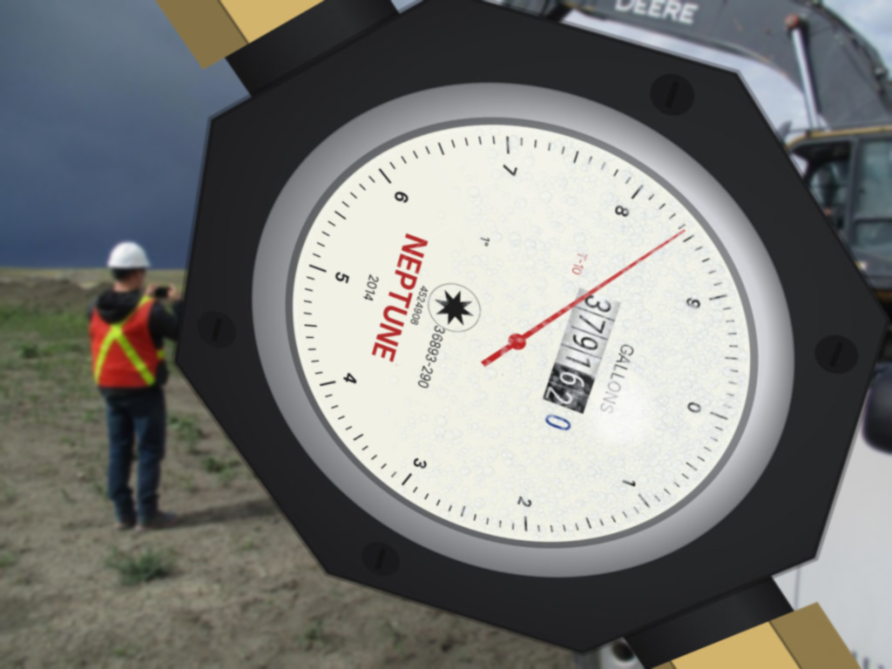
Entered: 3791618.4; gal
